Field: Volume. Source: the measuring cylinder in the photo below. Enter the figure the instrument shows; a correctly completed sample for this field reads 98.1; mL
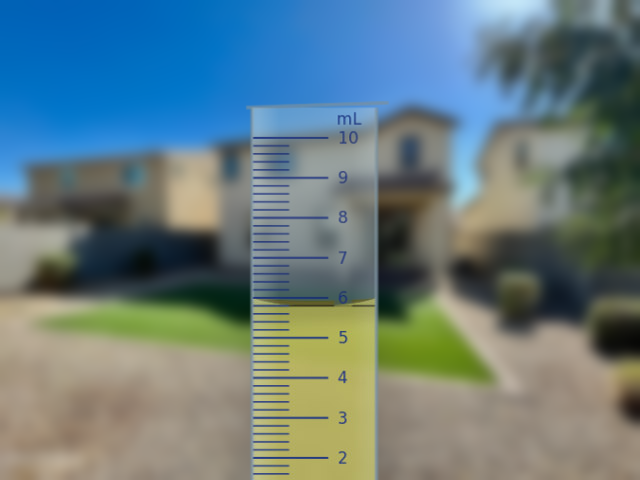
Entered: 5.8; mL
